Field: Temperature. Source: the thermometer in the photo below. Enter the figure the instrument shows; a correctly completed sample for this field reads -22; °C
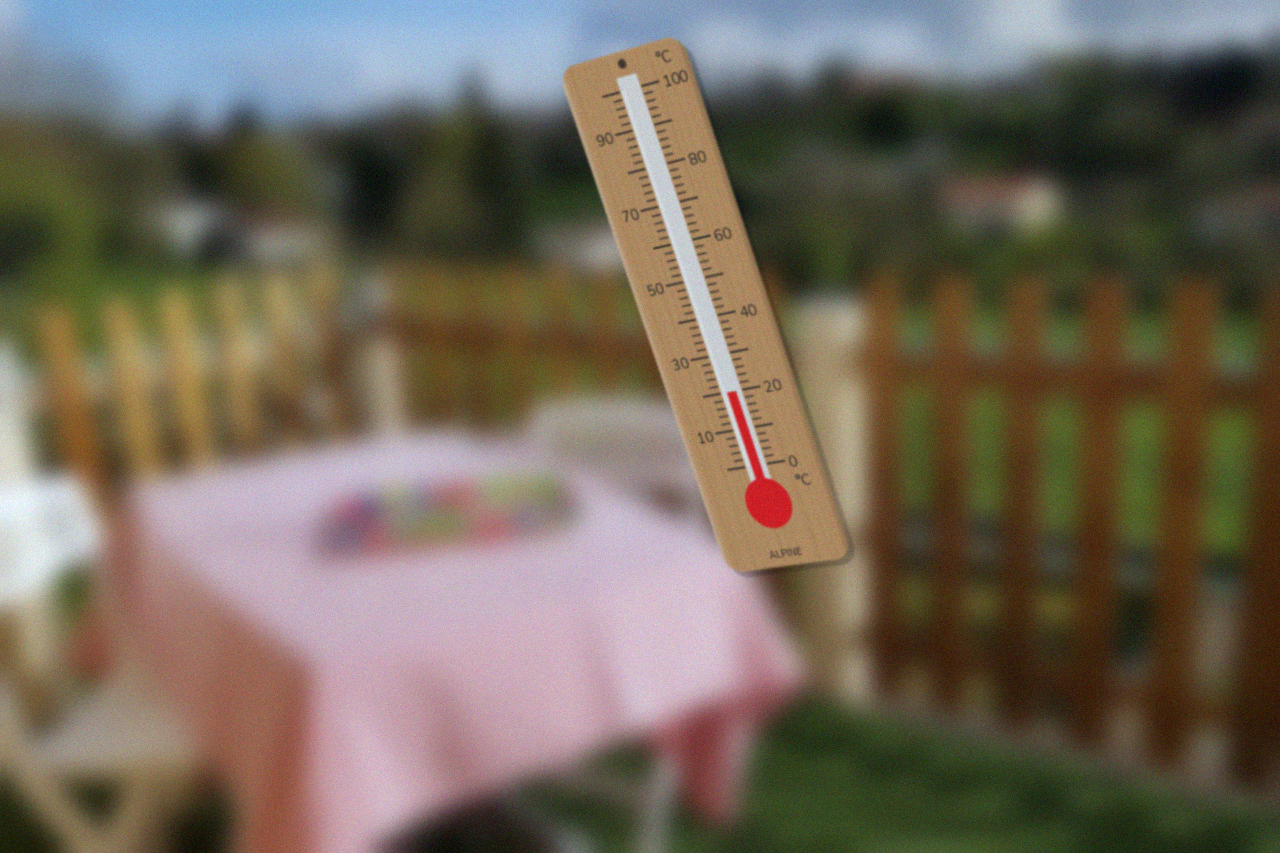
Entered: 20; °C
